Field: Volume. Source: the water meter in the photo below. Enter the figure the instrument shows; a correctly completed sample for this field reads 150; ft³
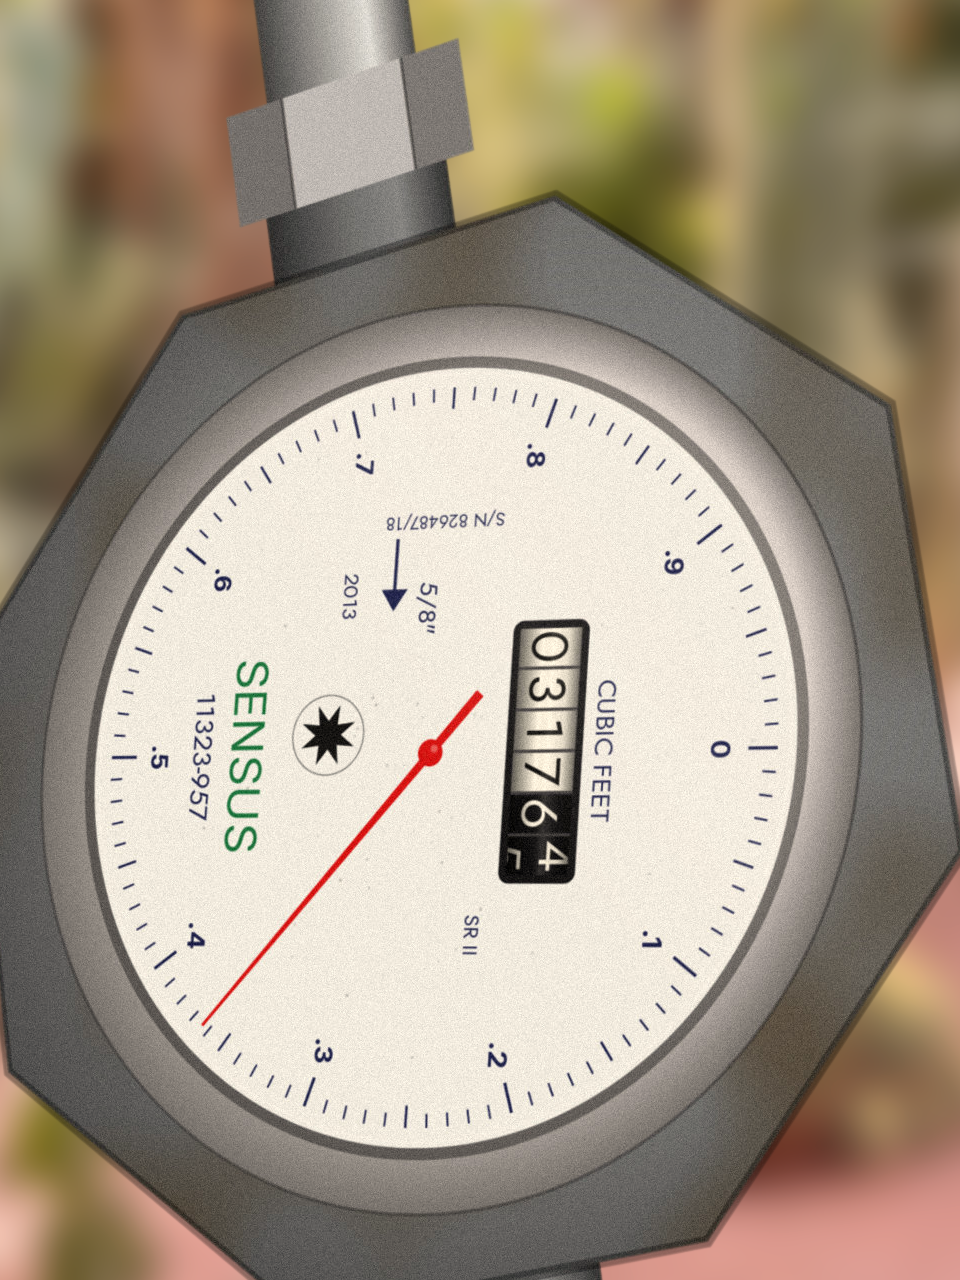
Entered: 31764.36; ft³
